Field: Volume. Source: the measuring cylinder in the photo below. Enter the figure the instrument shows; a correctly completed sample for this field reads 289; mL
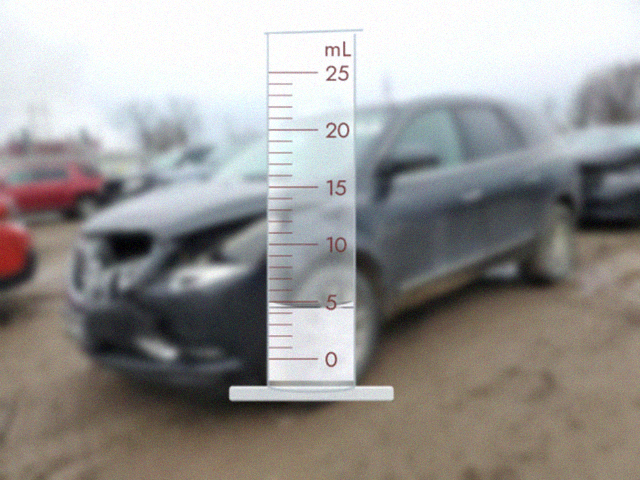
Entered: 4.5; mL
